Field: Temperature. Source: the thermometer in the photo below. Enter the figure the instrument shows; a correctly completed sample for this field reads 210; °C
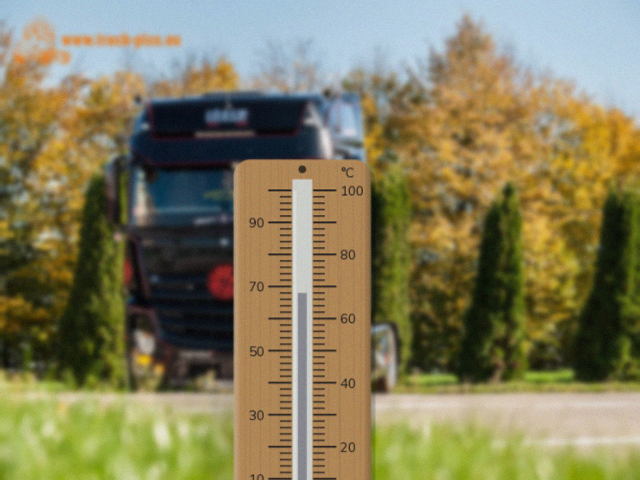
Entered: 68; °C
